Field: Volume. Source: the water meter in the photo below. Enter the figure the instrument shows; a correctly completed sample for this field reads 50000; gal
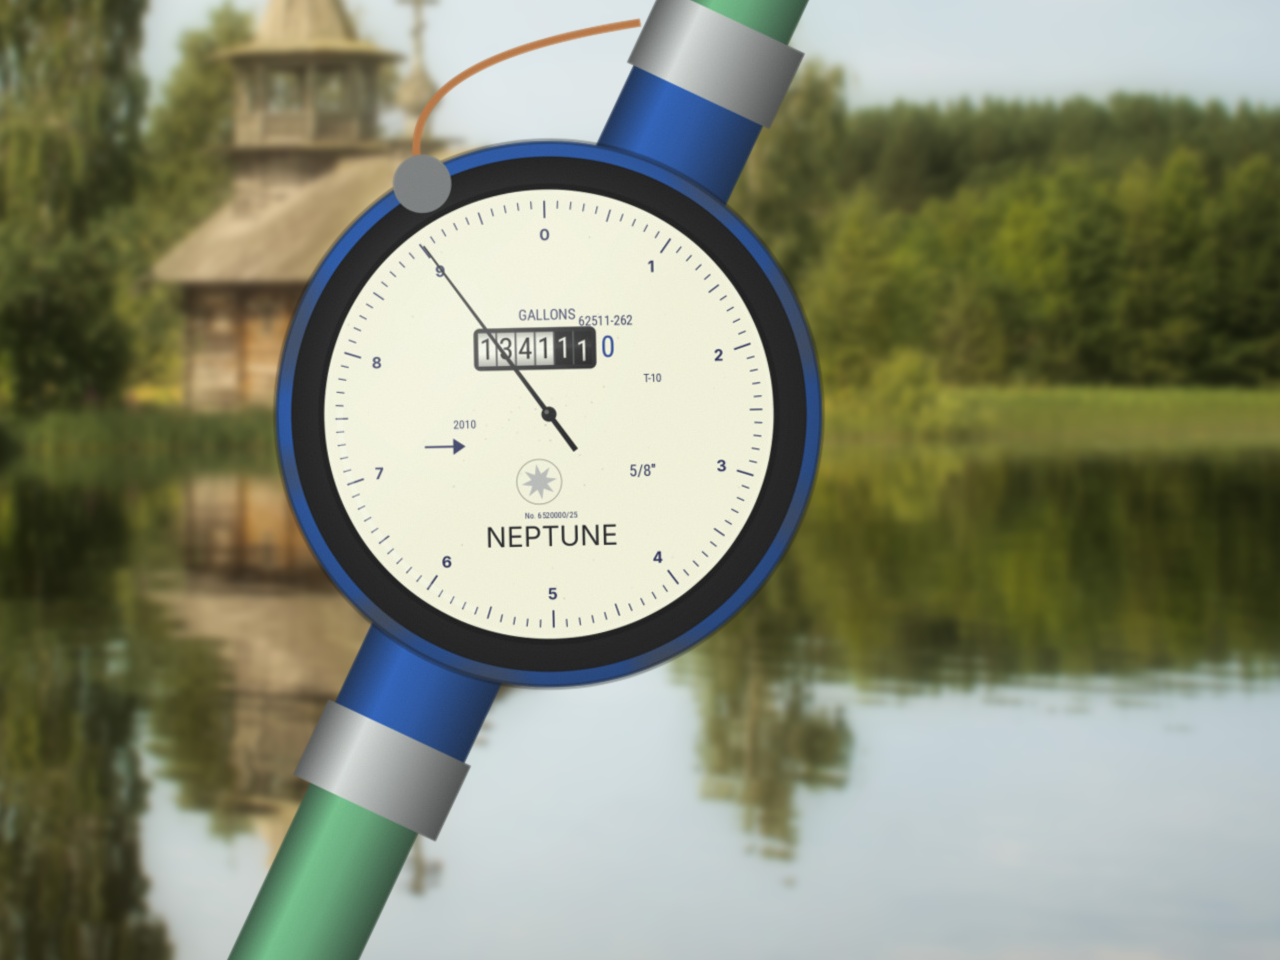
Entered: 1341109.0; gal
